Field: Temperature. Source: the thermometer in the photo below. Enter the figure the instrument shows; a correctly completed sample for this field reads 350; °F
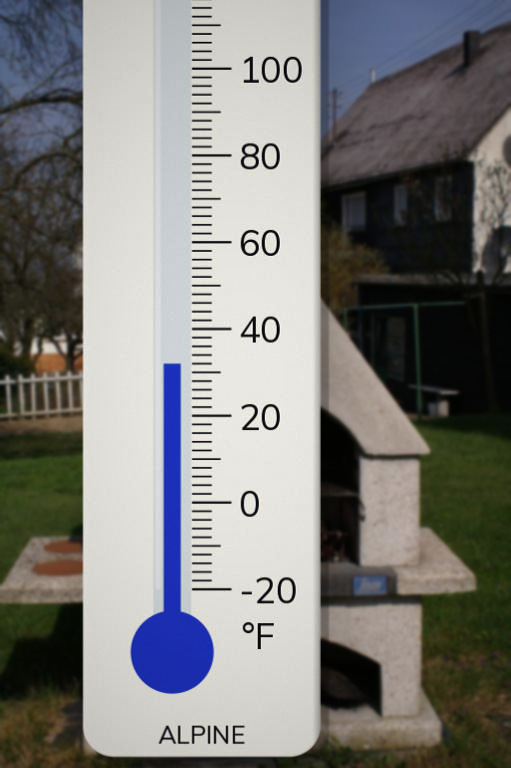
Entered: 32; °F
